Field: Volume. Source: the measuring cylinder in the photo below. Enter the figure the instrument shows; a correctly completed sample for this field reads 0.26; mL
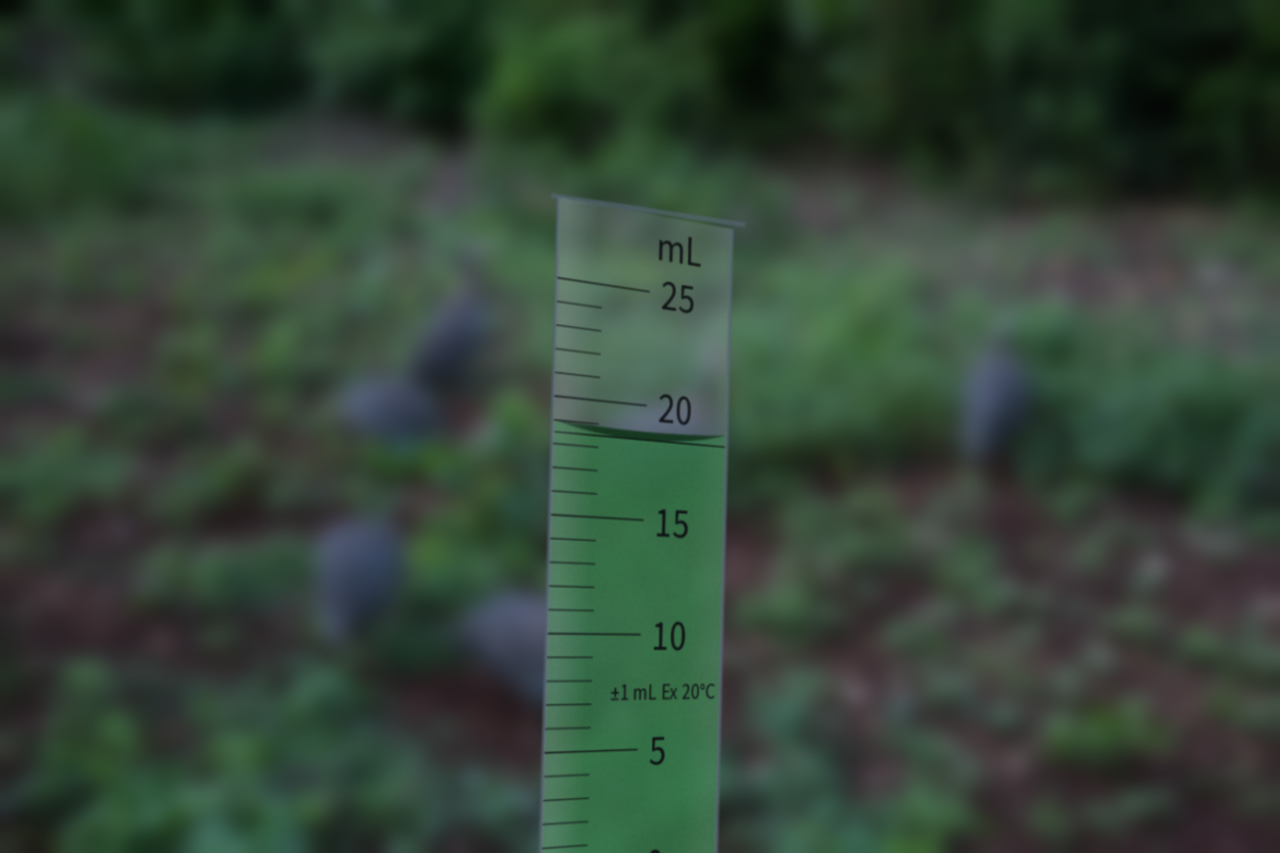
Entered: 18.5; mL
